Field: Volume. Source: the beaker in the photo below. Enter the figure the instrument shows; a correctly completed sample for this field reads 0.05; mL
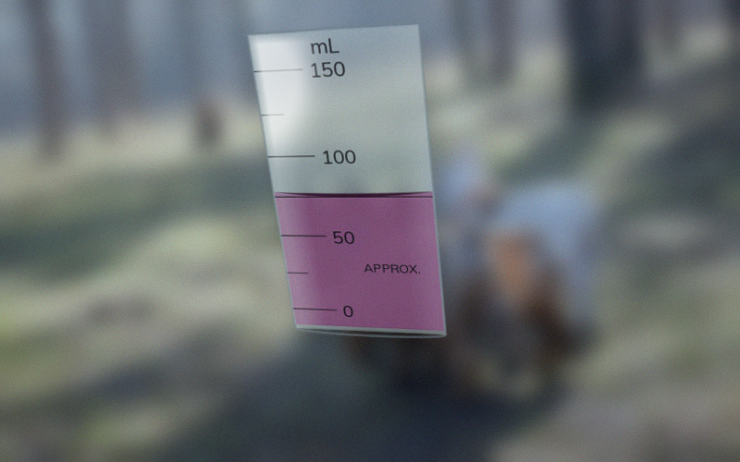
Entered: 75; mL
